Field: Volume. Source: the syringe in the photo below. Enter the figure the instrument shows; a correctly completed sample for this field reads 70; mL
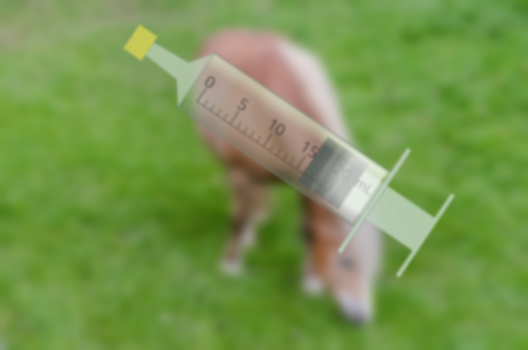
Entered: 16; mL
